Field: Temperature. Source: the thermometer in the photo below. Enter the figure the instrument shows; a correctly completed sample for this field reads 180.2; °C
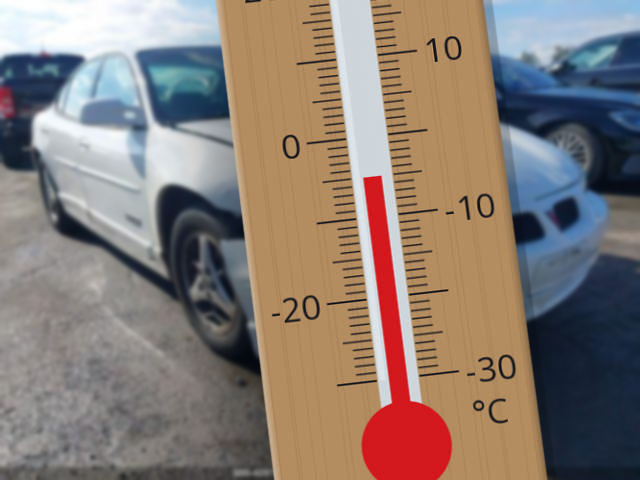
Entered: -5; °C
